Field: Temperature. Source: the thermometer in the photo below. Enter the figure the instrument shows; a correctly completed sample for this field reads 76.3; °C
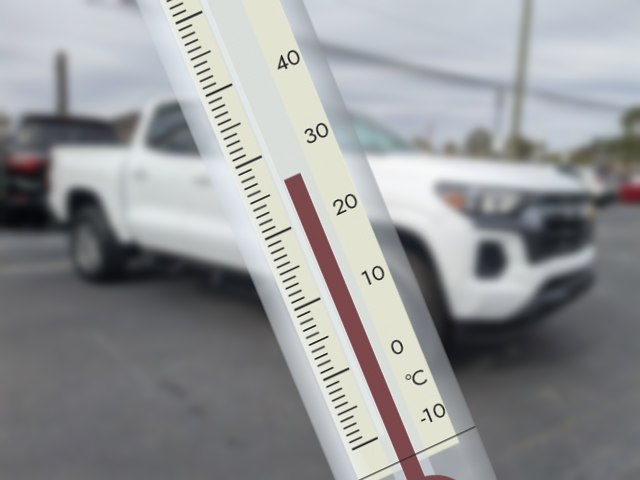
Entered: 26; °C
